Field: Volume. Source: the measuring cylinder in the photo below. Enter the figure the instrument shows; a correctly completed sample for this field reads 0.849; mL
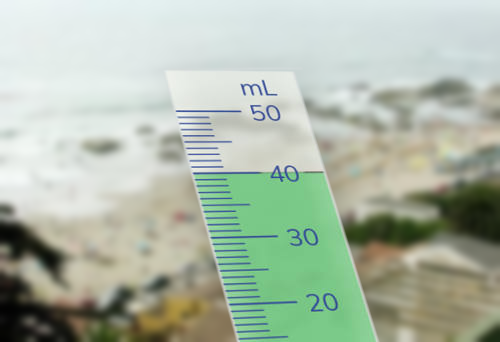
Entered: 40; mL
